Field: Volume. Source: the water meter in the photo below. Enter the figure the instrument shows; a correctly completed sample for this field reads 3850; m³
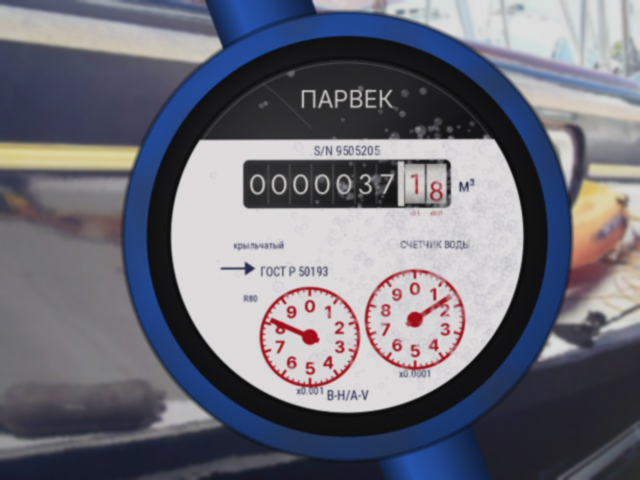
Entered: 37.1781; m³
